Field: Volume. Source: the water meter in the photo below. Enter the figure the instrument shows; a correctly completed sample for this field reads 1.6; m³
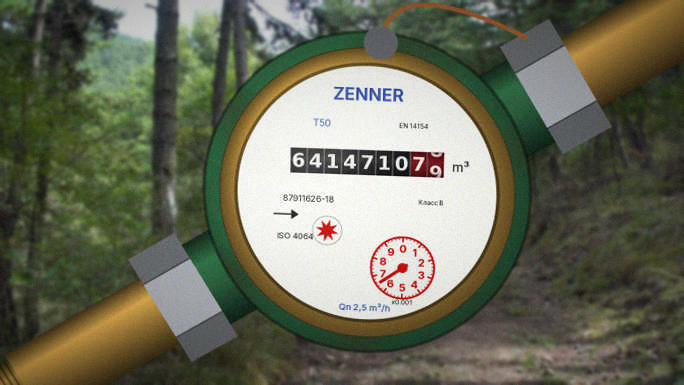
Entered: 6414710.786; m³
